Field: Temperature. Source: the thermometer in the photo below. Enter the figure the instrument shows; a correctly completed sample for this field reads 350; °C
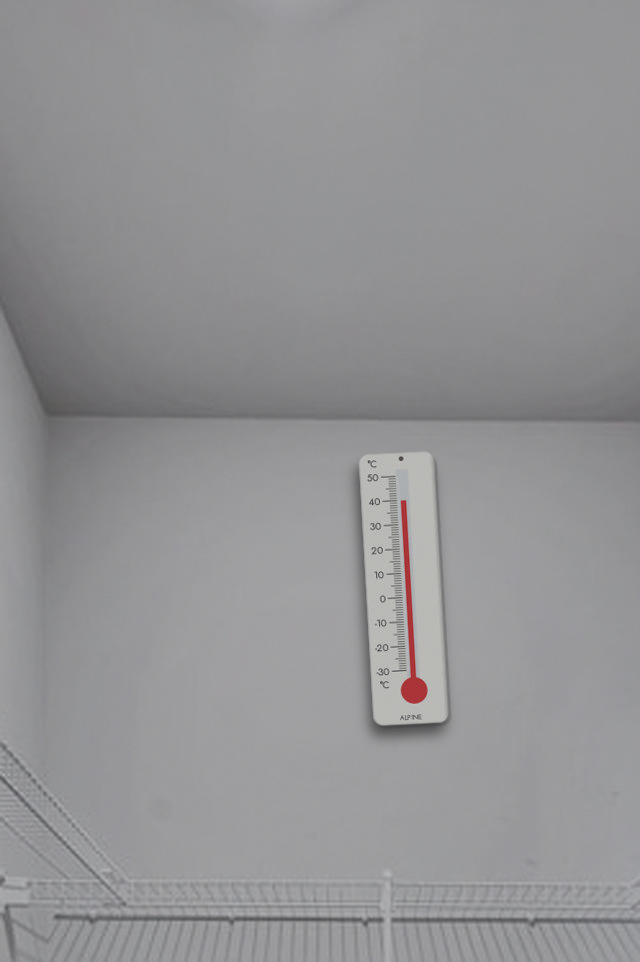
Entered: 40; °C
